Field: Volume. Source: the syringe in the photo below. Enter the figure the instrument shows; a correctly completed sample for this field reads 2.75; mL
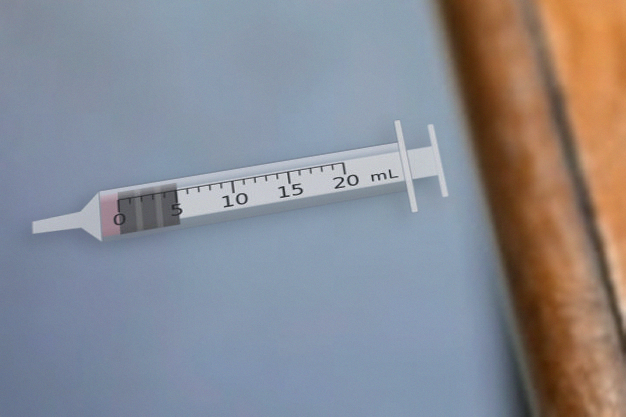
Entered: 0; mL
